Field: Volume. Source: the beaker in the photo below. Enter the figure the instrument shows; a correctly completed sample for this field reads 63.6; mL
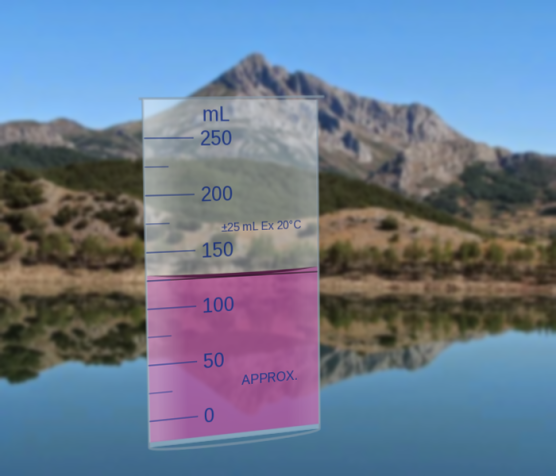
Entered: 125; mL
